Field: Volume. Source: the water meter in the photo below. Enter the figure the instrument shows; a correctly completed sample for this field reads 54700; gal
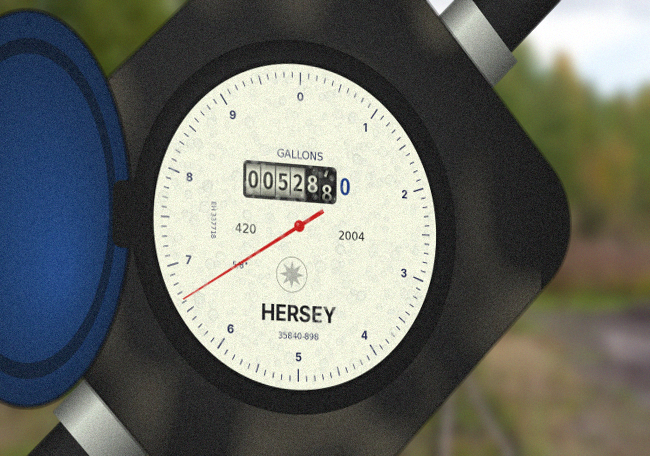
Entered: 52876.6; gal
